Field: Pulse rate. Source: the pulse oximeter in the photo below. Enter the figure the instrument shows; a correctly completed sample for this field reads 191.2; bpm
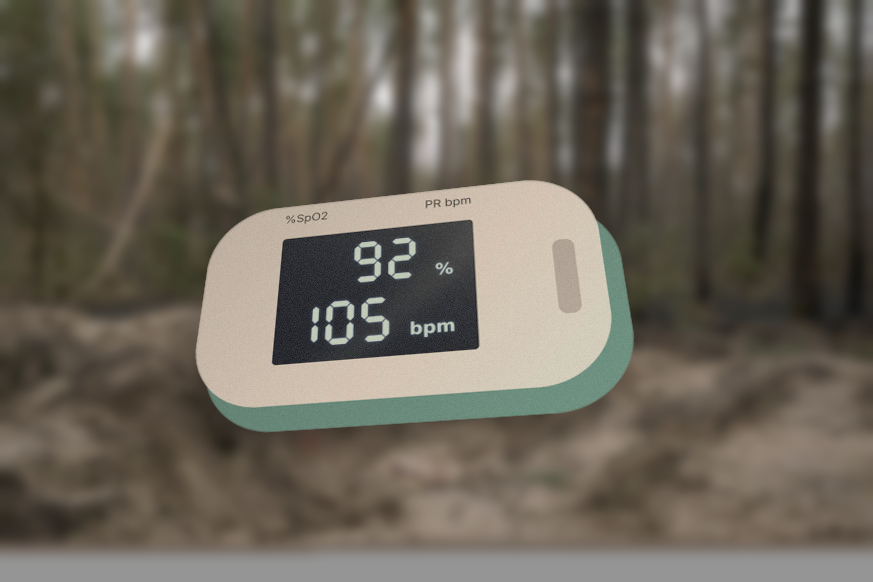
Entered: 105; bpm
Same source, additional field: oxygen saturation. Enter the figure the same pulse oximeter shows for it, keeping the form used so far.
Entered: 92; %
